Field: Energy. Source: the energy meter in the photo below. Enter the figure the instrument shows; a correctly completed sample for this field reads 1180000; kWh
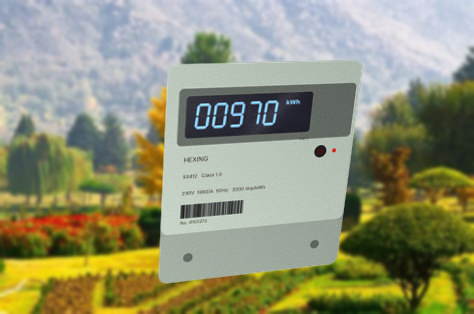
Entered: 970; kWh
